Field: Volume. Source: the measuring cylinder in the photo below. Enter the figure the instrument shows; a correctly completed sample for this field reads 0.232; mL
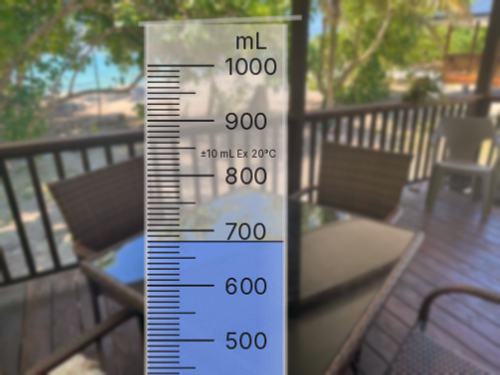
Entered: 680; mL
